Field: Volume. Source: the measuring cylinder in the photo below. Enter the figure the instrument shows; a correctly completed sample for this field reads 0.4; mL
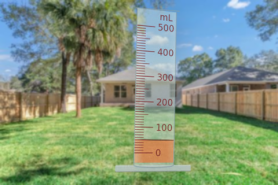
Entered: 50; mL
